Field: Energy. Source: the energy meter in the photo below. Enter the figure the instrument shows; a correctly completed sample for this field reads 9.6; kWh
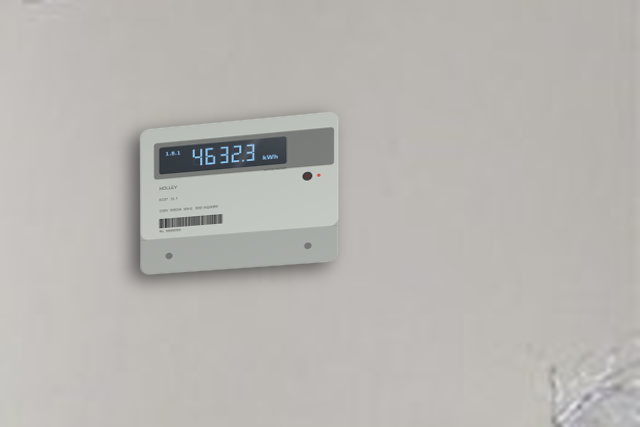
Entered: 4632.3; kWh
